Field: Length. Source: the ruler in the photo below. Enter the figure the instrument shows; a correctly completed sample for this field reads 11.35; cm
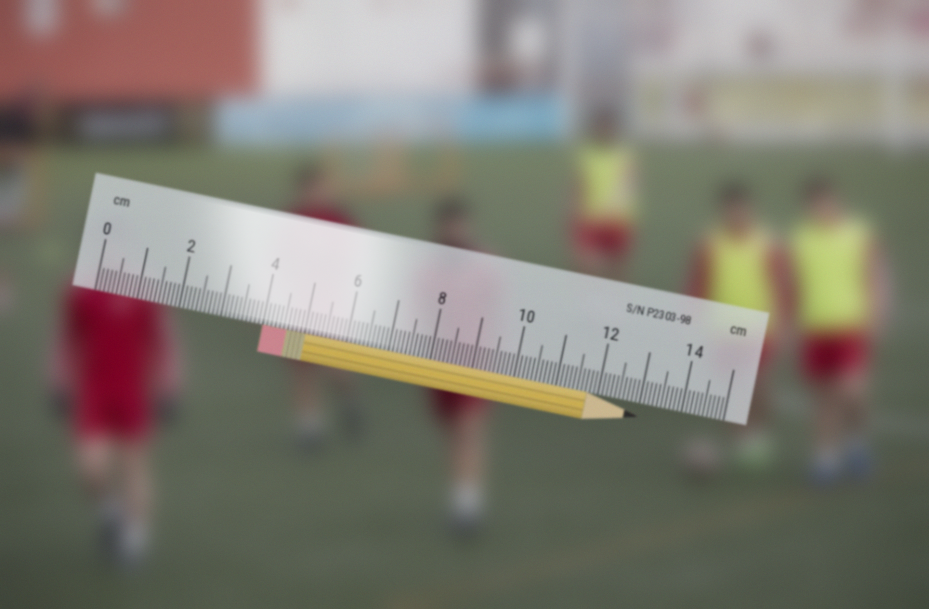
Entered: 9; cm
